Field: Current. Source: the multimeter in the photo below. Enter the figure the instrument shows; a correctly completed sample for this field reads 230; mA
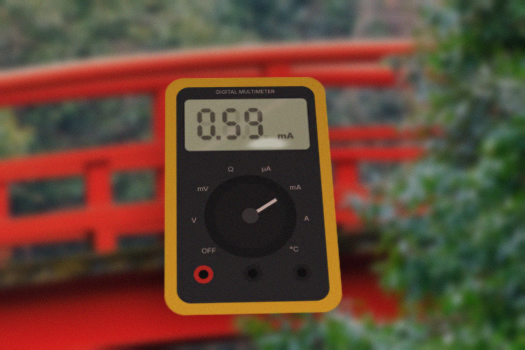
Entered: 0.59; mA
